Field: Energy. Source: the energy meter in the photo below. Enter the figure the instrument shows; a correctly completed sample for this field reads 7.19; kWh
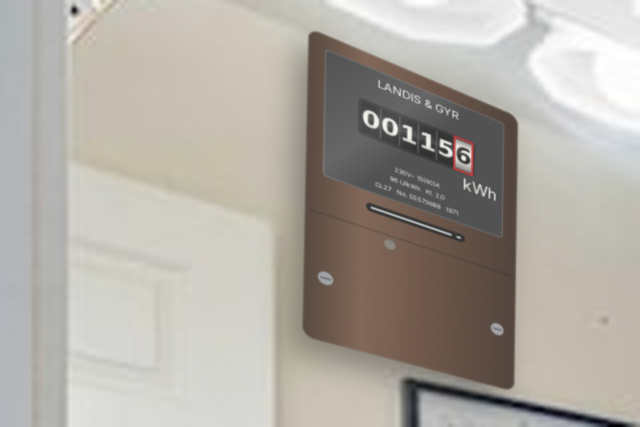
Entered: 115.6; kWh
